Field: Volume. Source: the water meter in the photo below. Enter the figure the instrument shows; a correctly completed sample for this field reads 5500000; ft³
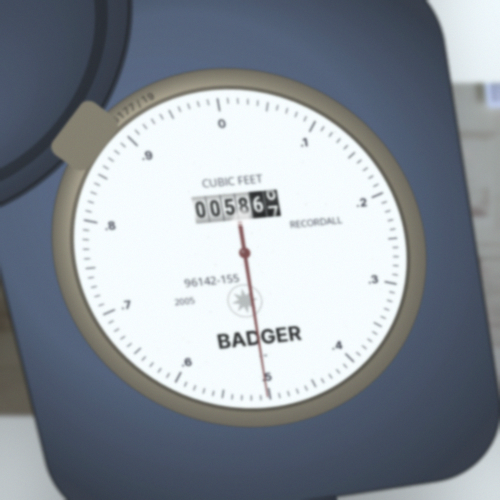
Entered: 5866.50; ft³
